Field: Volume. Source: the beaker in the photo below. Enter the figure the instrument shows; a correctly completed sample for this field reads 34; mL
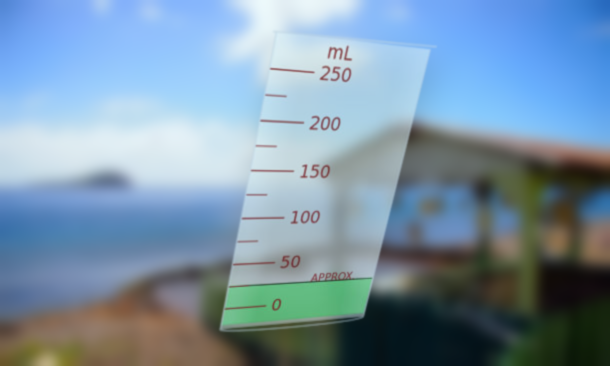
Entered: 25; mL
